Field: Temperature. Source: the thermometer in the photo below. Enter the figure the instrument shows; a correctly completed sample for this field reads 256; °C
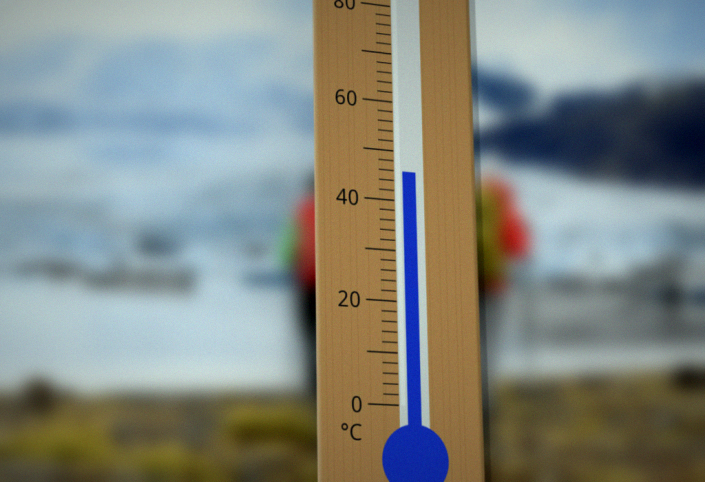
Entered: 46; °C
